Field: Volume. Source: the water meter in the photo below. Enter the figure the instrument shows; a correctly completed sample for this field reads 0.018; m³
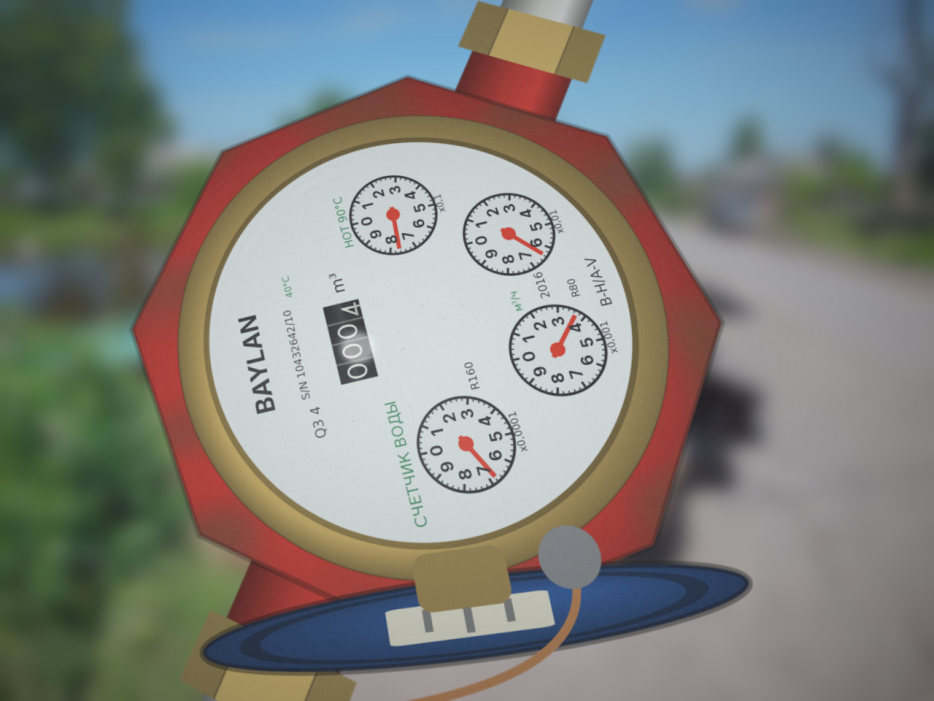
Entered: 3.7636; m³
